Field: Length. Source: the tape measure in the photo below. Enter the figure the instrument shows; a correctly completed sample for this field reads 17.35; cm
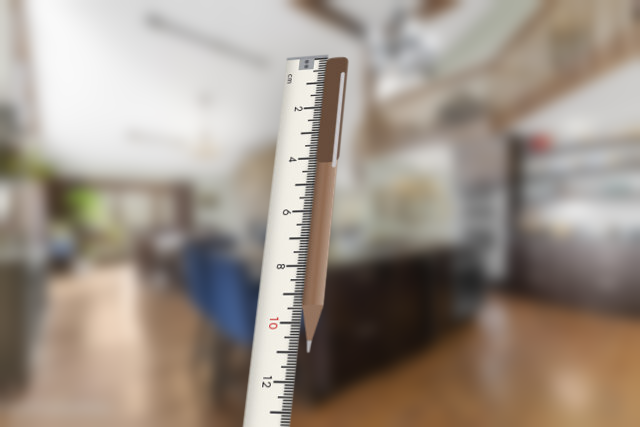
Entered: 11; cm
